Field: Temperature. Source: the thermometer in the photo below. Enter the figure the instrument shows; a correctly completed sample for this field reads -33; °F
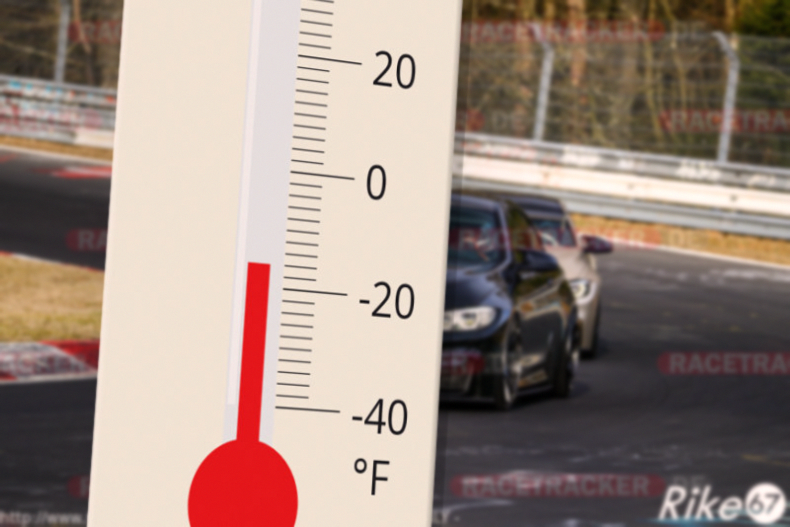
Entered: -16; °F
